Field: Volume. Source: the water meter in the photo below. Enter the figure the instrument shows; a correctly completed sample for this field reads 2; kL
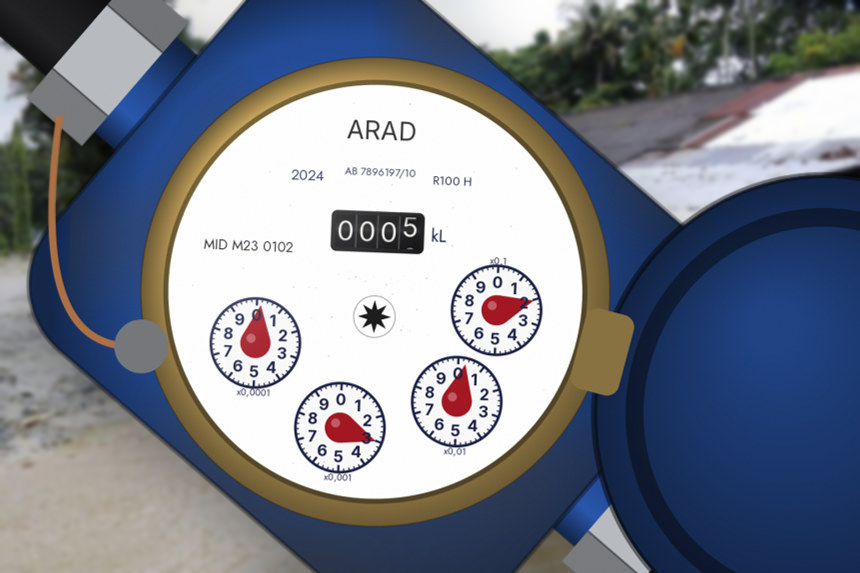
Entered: 5.2030; kL
